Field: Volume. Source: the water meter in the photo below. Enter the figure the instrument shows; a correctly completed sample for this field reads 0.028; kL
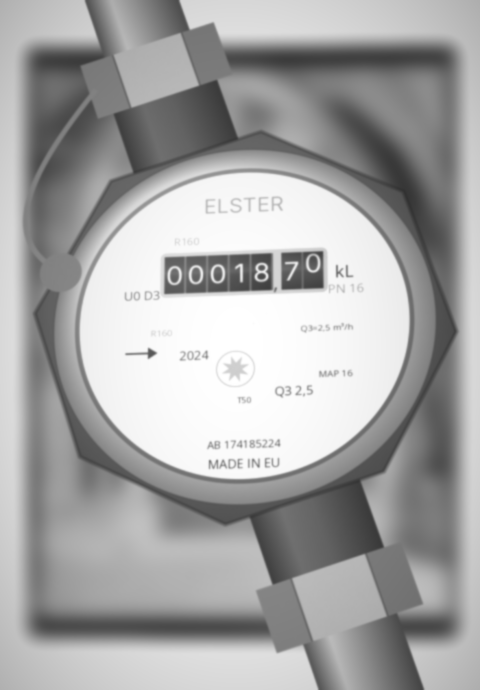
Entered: 18.70; kL
